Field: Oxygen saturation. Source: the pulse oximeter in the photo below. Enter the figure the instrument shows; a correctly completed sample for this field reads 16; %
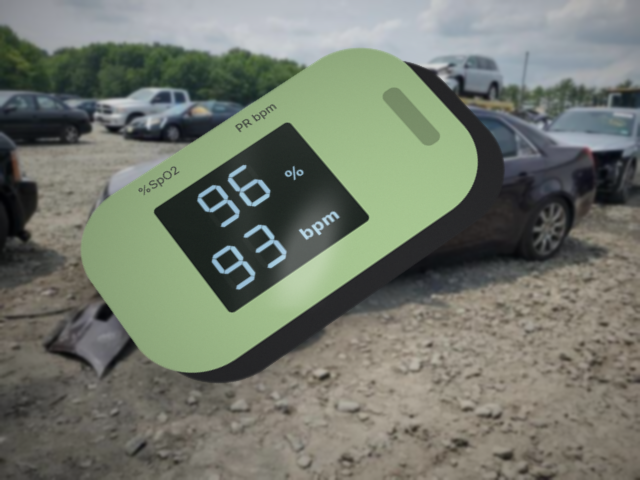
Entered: 96; %
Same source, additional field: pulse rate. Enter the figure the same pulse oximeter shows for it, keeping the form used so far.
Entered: 93; bpm
